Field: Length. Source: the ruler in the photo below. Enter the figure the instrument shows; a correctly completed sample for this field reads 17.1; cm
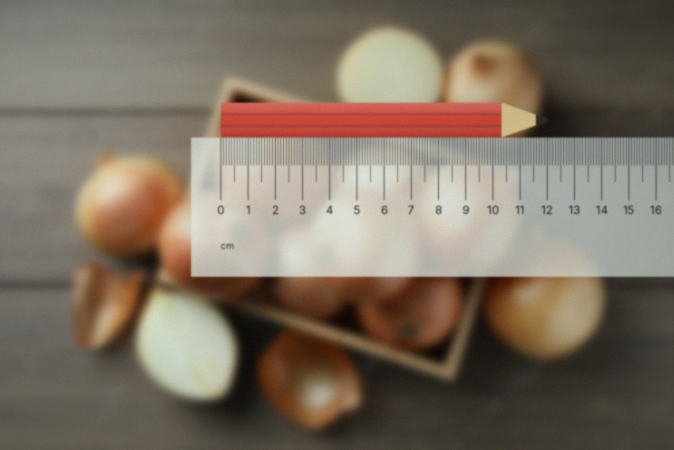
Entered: 12; cm
